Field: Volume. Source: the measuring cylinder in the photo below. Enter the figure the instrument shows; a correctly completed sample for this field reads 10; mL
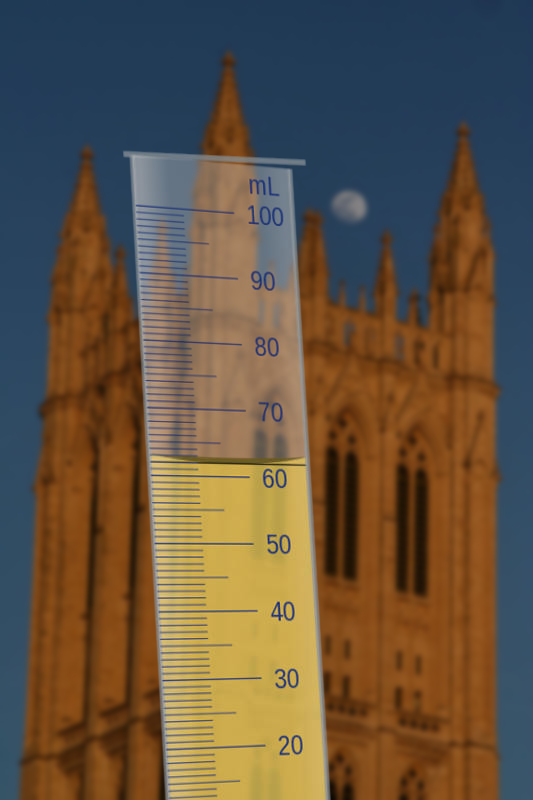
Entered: 62; mL
